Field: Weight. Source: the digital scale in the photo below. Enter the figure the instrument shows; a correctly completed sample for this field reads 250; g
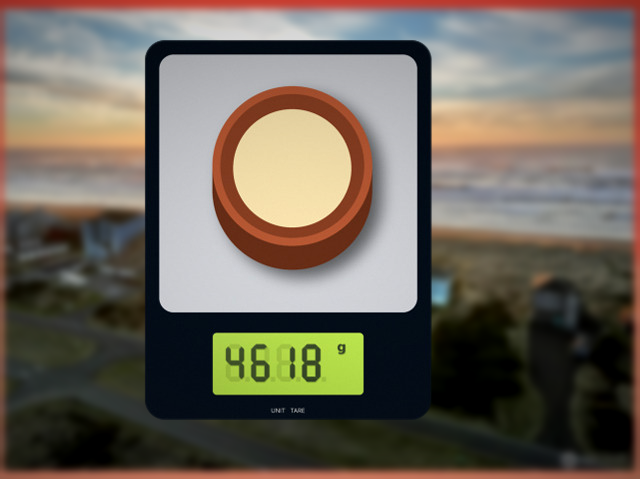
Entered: 4618; g
